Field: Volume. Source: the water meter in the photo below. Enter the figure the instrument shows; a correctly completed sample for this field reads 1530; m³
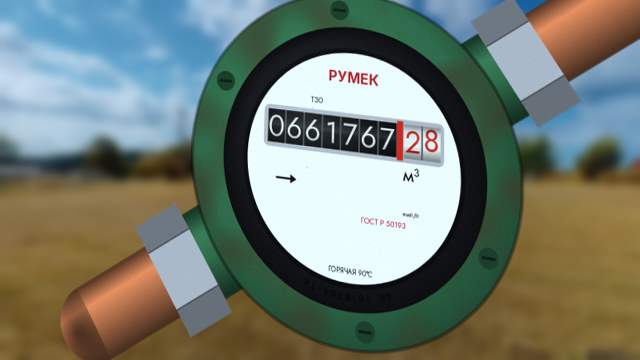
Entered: 661767.28; m³
